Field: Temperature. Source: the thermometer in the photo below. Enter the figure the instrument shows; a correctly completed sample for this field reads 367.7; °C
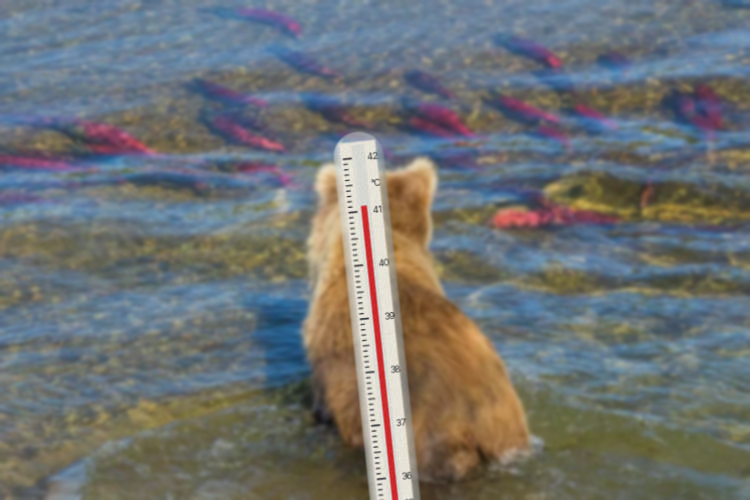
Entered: 41.1; °C
